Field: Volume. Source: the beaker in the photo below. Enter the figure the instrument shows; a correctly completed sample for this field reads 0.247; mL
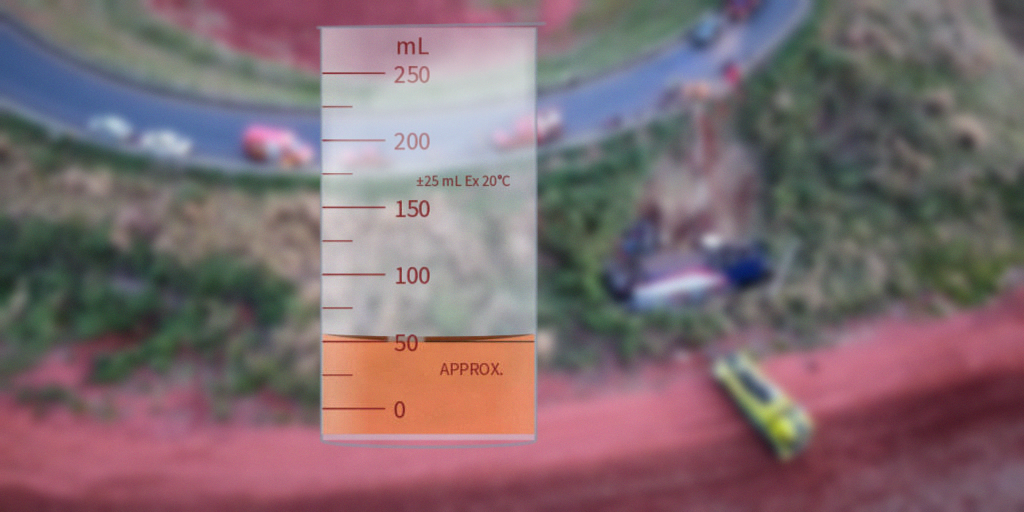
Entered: 50; mL
